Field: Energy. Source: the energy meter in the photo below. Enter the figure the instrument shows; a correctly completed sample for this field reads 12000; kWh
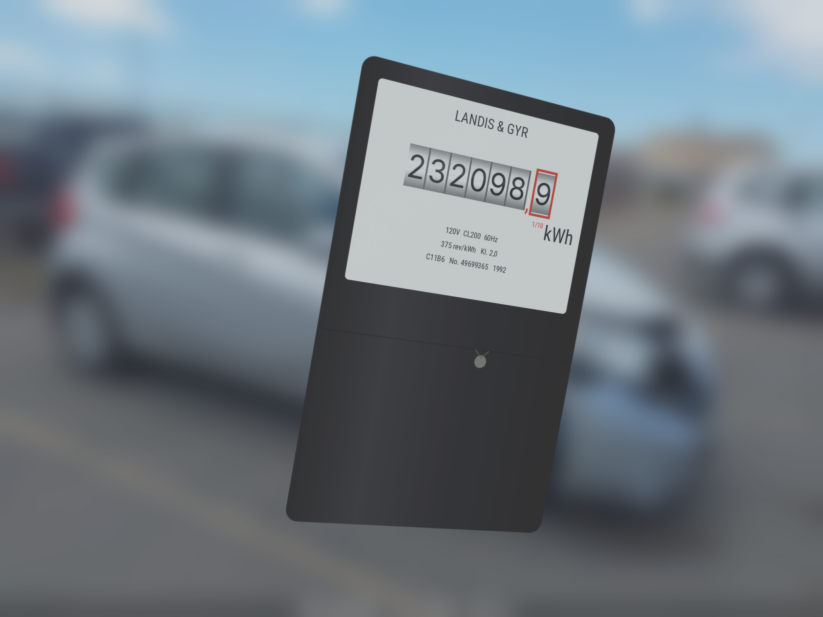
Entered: 232098.9; kWh
